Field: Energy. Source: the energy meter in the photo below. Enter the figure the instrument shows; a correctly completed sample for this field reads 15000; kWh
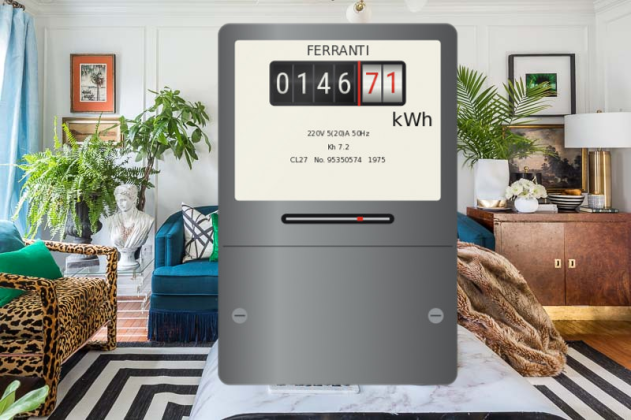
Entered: 146.71; kWh
